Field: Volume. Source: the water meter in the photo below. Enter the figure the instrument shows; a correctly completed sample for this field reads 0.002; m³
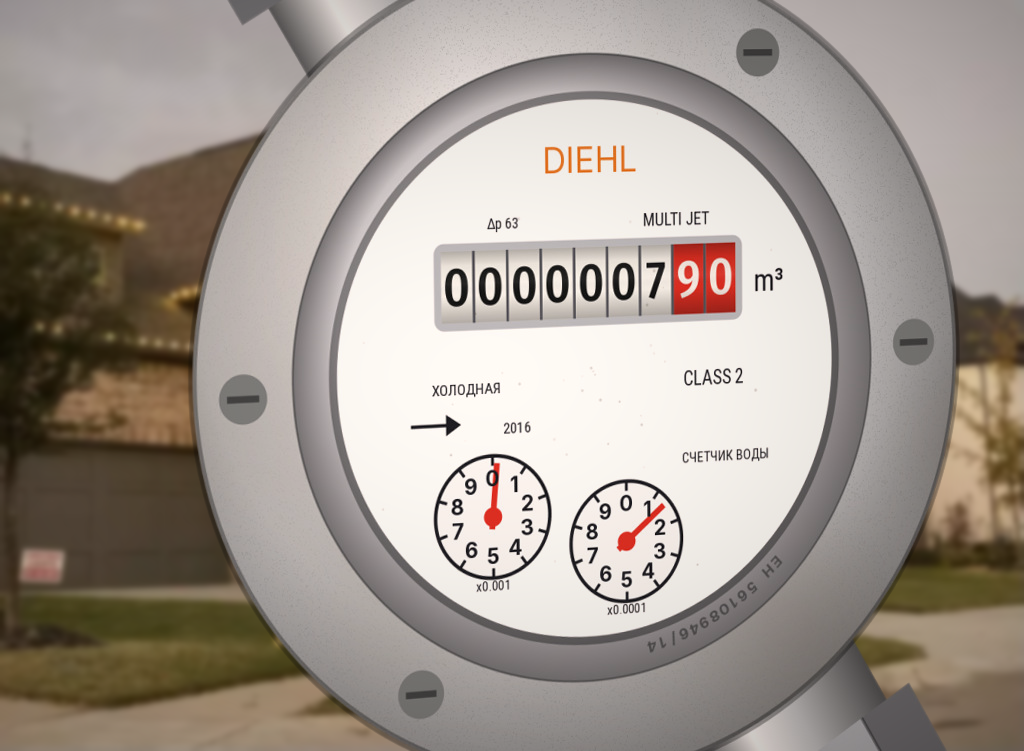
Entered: 7.9001; m³
